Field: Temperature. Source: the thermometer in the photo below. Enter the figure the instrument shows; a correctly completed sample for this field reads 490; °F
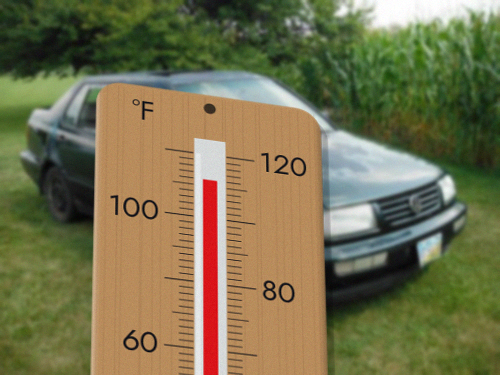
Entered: 112; °F
